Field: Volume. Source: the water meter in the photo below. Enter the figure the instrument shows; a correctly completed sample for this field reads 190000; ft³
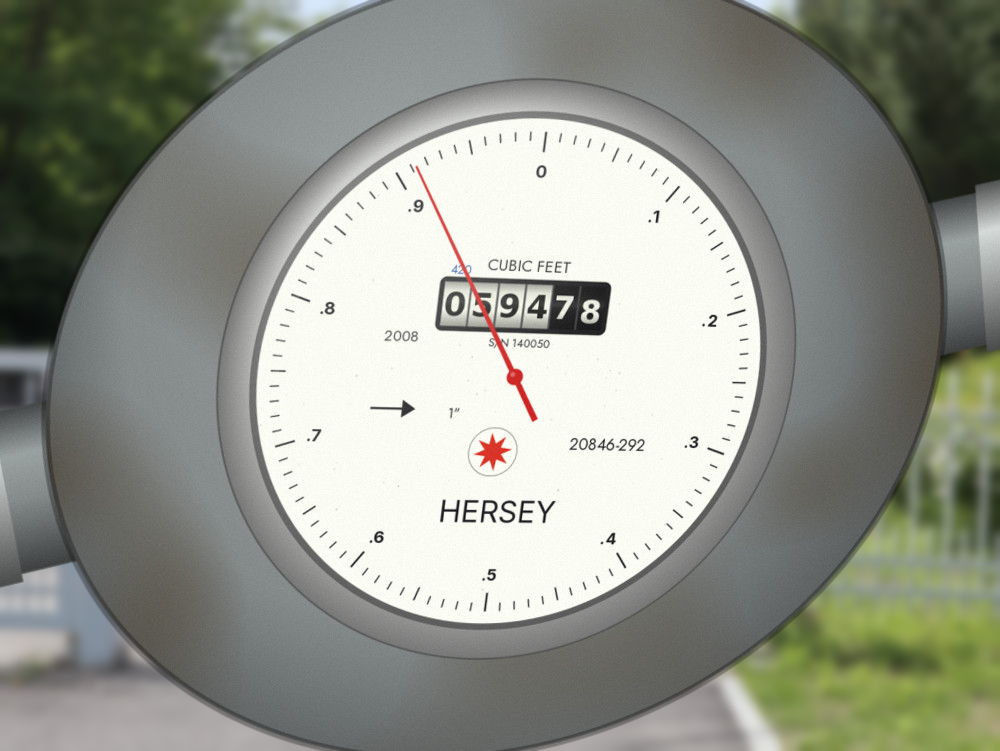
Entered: 59477.91; ft³
